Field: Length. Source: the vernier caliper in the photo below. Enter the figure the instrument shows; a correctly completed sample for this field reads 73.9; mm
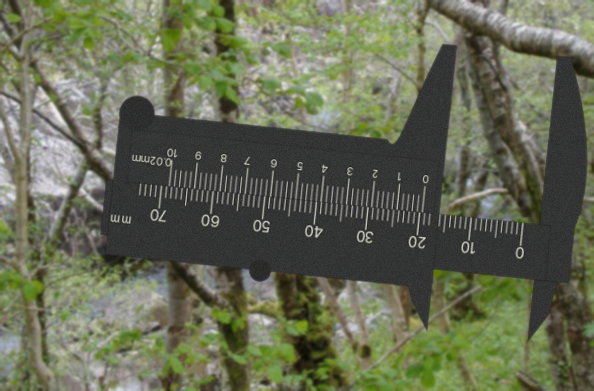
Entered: 19.5; mm
